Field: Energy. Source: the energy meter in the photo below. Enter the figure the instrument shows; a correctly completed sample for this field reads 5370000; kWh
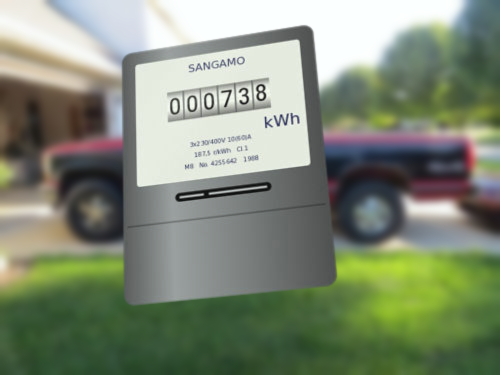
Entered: 738; kWh
